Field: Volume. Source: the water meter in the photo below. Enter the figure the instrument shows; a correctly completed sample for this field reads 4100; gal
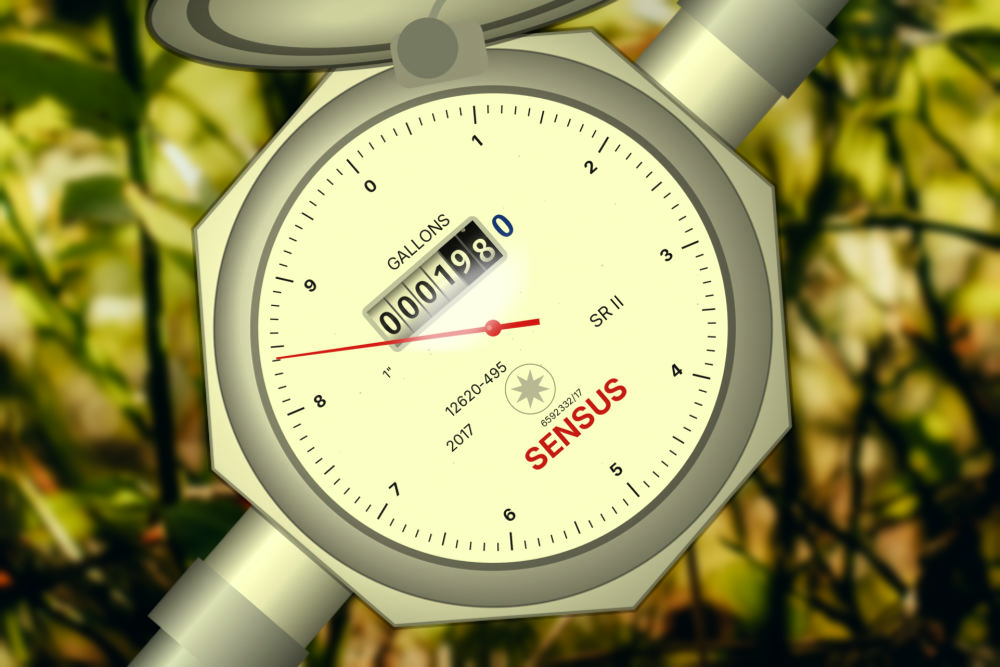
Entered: 1978.4; gal
